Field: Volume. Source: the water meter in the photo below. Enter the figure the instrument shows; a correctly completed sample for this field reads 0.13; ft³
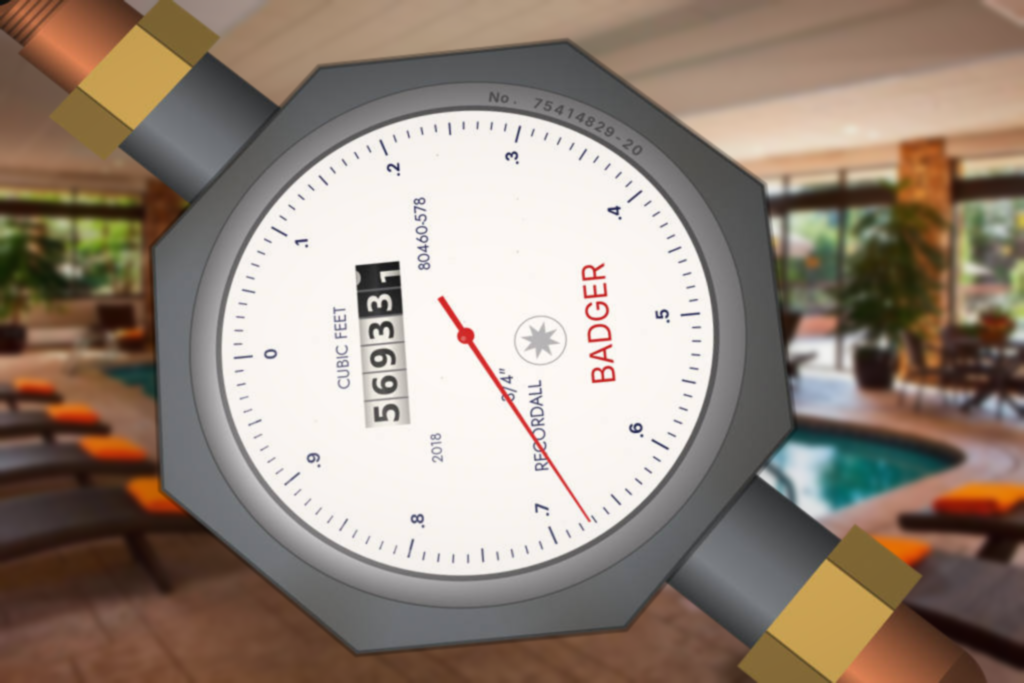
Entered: 569330.67; ft³
